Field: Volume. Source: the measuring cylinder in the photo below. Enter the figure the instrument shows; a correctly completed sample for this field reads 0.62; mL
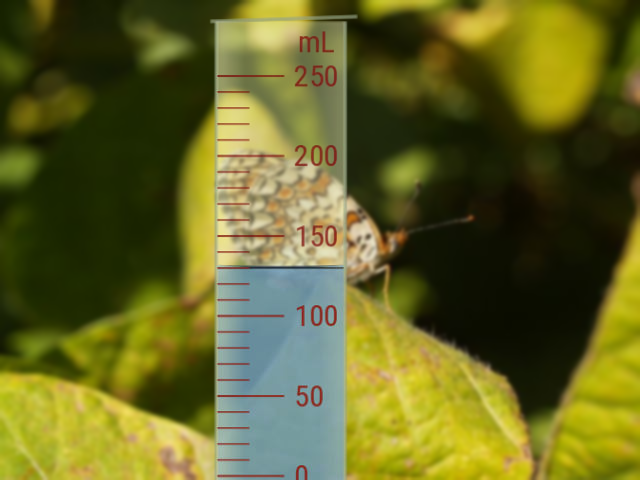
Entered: 130; mL
